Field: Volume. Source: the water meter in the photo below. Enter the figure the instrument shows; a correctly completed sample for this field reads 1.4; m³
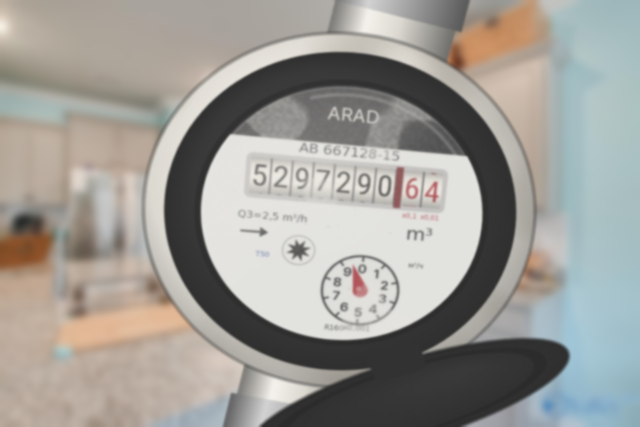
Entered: 5297290.639; m³
